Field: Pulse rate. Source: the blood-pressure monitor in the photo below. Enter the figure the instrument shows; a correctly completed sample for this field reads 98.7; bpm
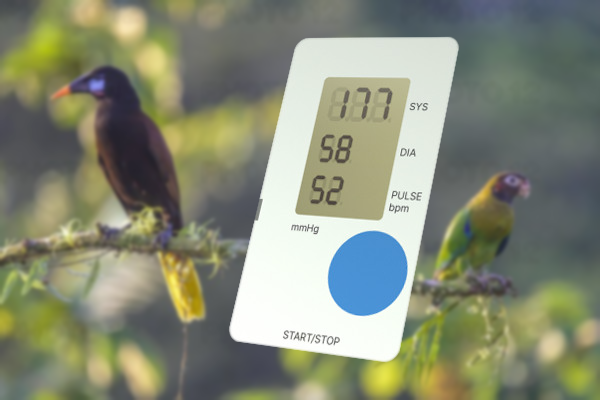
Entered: 52; bpm
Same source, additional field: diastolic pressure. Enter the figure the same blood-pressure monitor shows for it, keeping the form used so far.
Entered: 58; mmHg
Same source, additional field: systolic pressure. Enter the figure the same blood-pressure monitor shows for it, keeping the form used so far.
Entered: 177; mmHg
